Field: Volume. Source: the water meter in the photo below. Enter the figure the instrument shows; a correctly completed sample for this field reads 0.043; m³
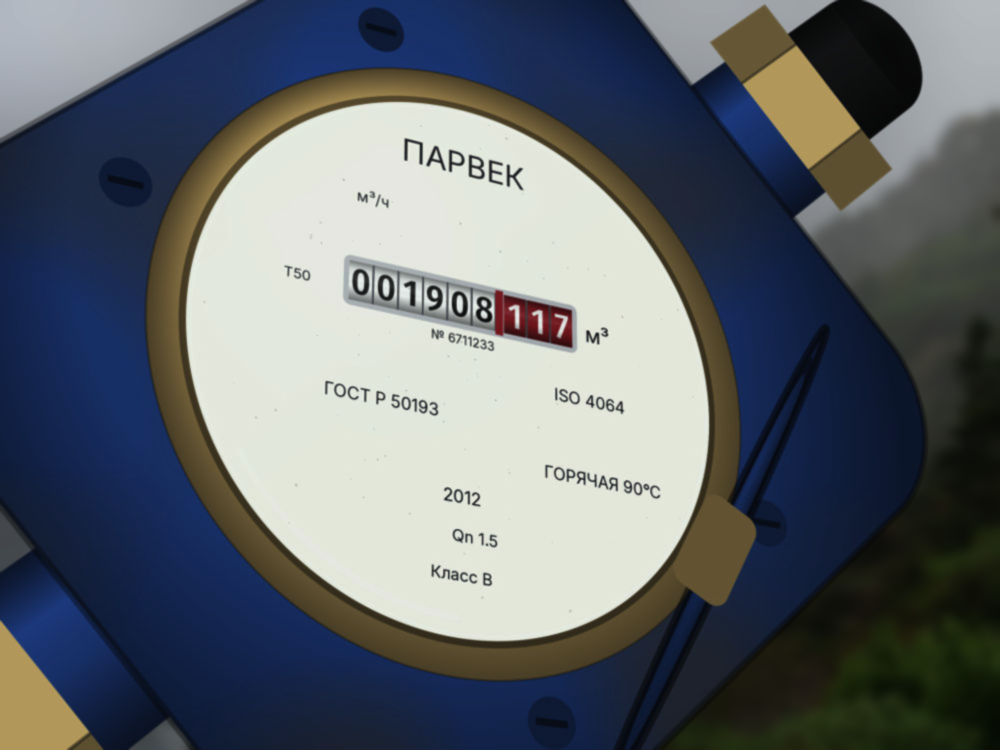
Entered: 1908.117; m³
